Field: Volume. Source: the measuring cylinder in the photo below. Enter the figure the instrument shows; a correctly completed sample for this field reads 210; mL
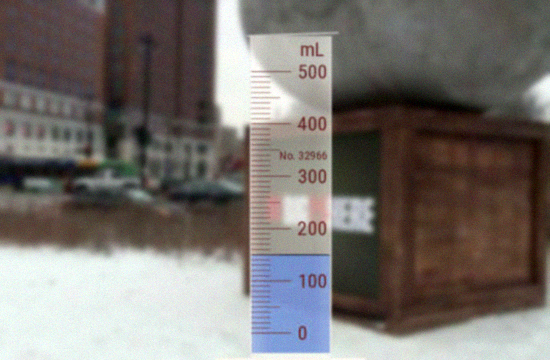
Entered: 150; mL
